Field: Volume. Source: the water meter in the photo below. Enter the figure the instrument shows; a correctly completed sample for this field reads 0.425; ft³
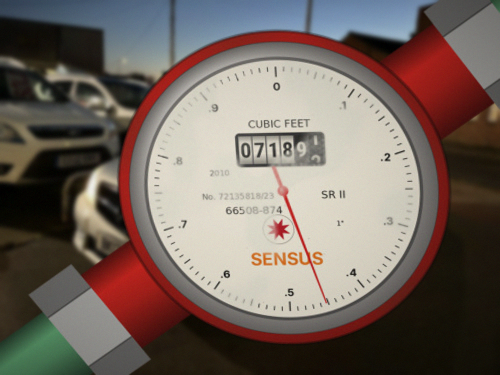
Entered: 71891.45; ft³
